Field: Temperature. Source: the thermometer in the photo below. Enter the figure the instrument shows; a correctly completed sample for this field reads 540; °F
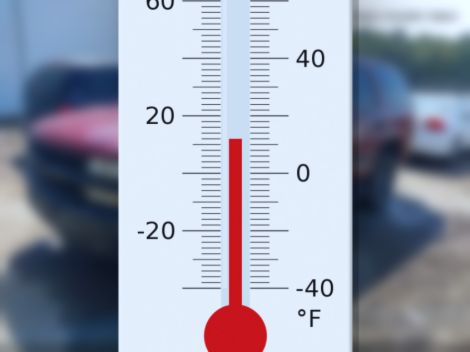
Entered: 12; °F
